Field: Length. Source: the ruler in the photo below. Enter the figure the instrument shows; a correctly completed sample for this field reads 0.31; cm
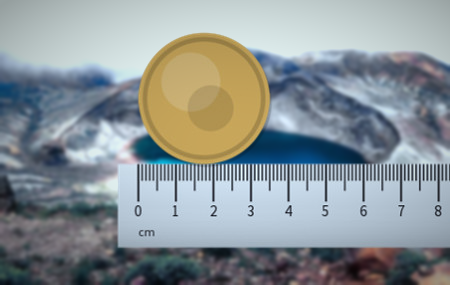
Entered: 3.5; cm
